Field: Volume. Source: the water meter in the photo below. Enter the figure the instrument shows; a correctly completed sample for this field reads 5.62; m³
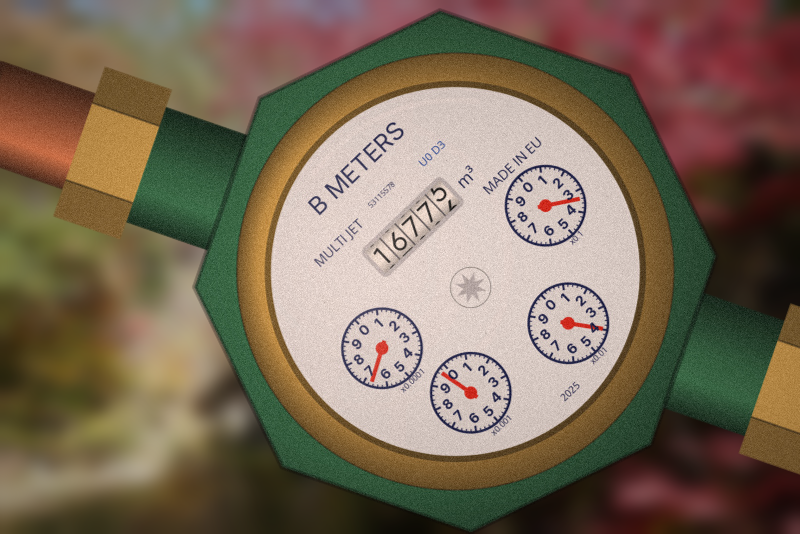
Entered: 16775.3396; m³
